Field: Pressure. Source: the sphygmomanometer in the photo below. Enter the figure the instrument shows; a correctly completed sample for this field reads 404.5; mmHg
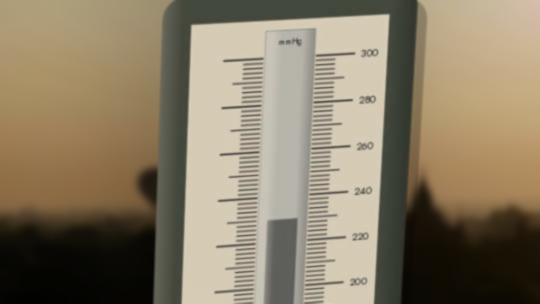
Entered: 230; mmHg
